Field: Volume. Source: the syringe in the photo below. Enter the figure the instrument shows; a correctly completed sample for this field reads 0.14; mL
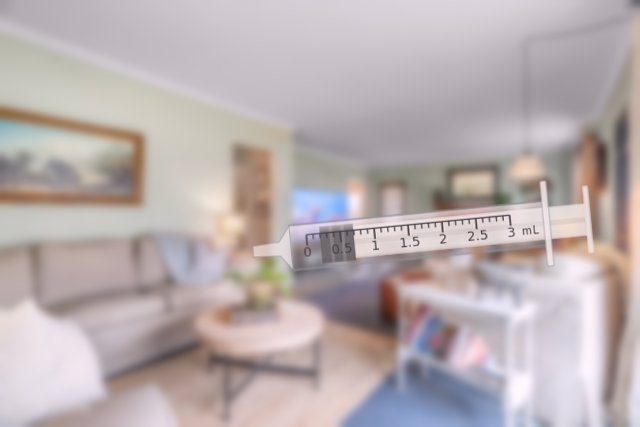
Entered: 0.2; mL
